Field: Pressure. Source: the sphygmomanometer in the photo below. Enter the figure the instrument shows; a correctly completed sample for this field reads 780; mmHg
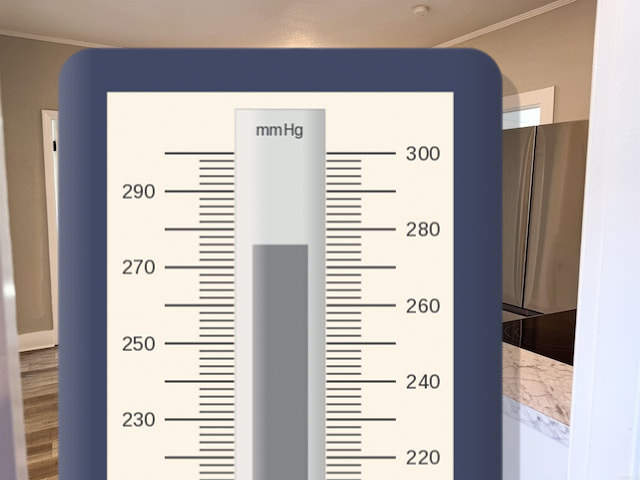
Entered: 276; mmHg
